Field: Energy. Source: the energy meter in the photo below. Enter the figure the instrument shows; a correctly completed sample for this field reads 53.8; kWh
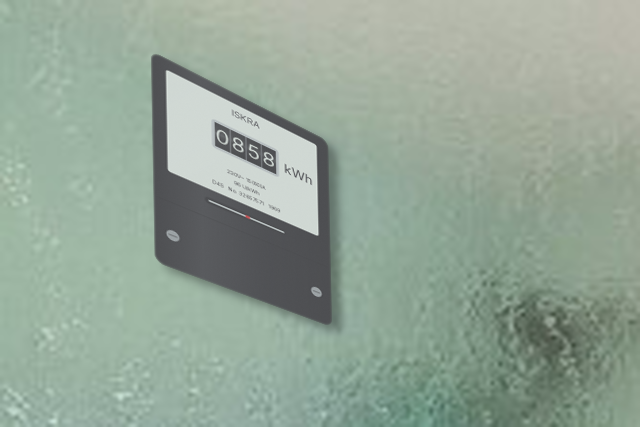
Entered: 858; kWh
